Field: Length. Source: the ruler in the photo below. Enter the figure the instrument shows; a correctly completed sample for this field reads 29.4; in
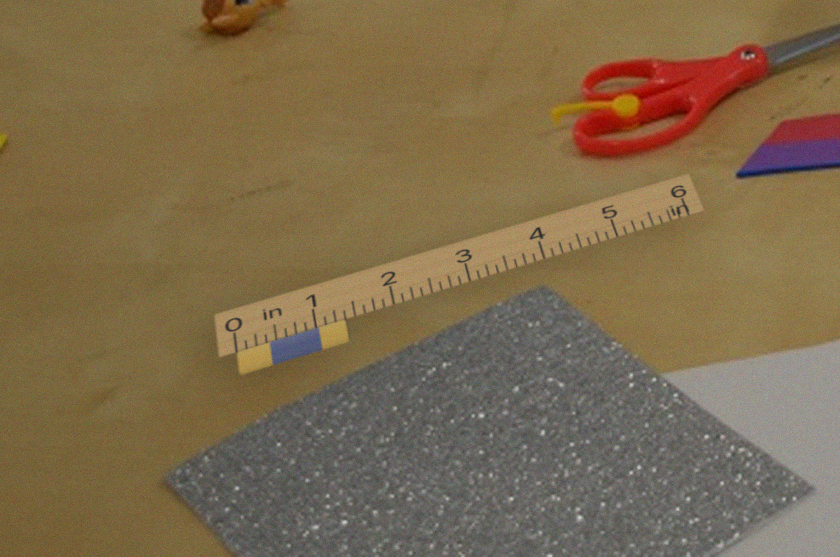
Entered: 1.375; in
